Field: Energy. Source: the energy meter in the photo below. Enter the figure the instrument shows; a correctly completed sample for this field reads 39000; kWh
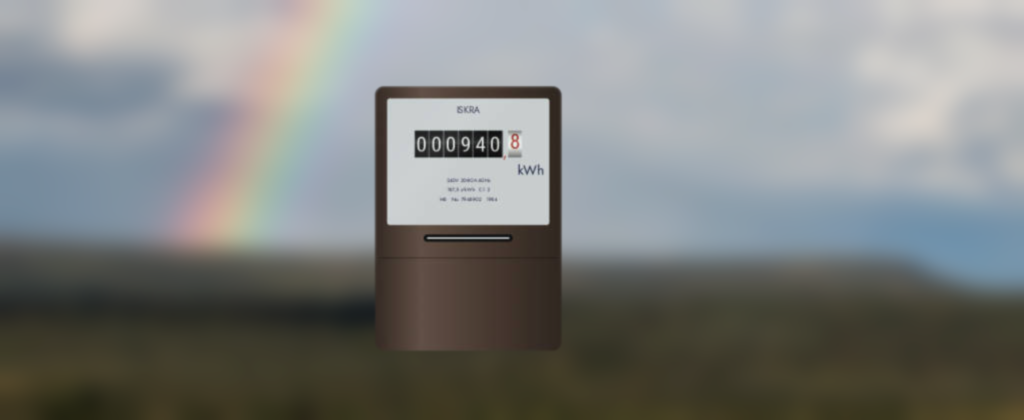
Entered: 940.8; kWh
